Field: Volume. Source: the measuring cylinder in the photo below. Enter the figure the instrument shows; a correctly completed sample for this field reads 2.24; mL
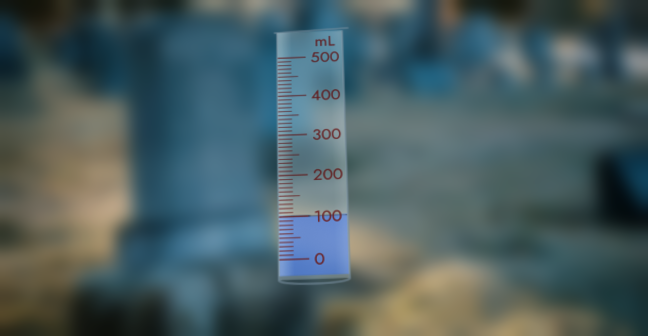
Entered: 100; mL
